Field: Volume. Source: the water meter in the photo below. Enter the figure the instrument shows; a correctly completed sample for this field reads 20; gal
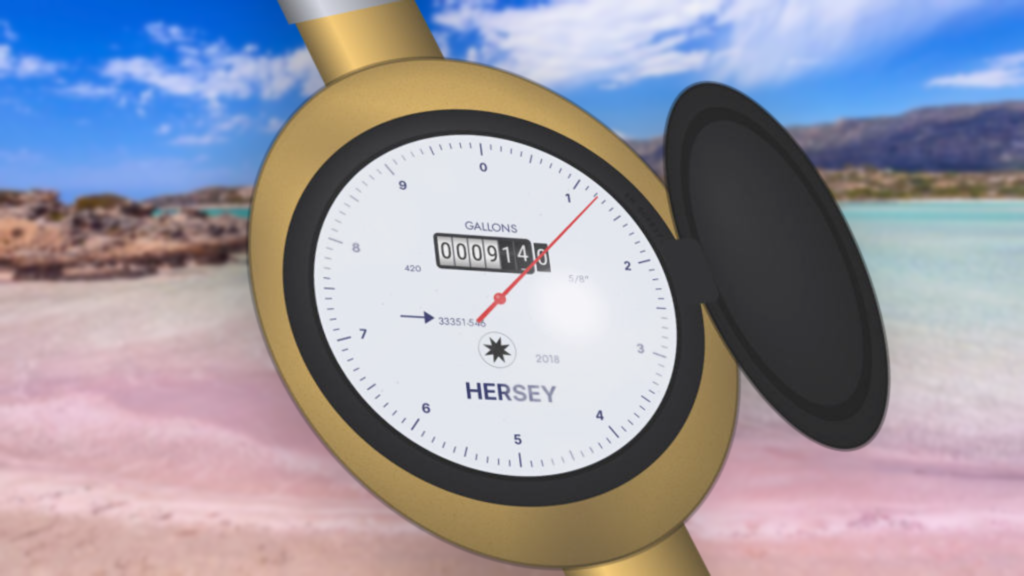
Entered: 9141.2; gal
